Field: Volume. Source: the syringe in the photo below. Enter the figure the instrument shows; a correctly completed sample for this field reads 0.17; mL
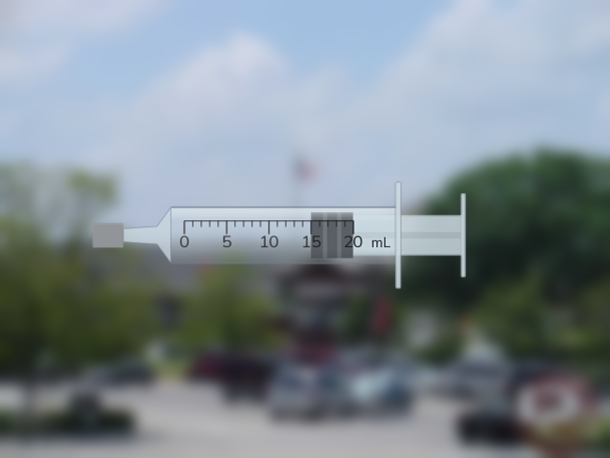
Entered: 15; mL
